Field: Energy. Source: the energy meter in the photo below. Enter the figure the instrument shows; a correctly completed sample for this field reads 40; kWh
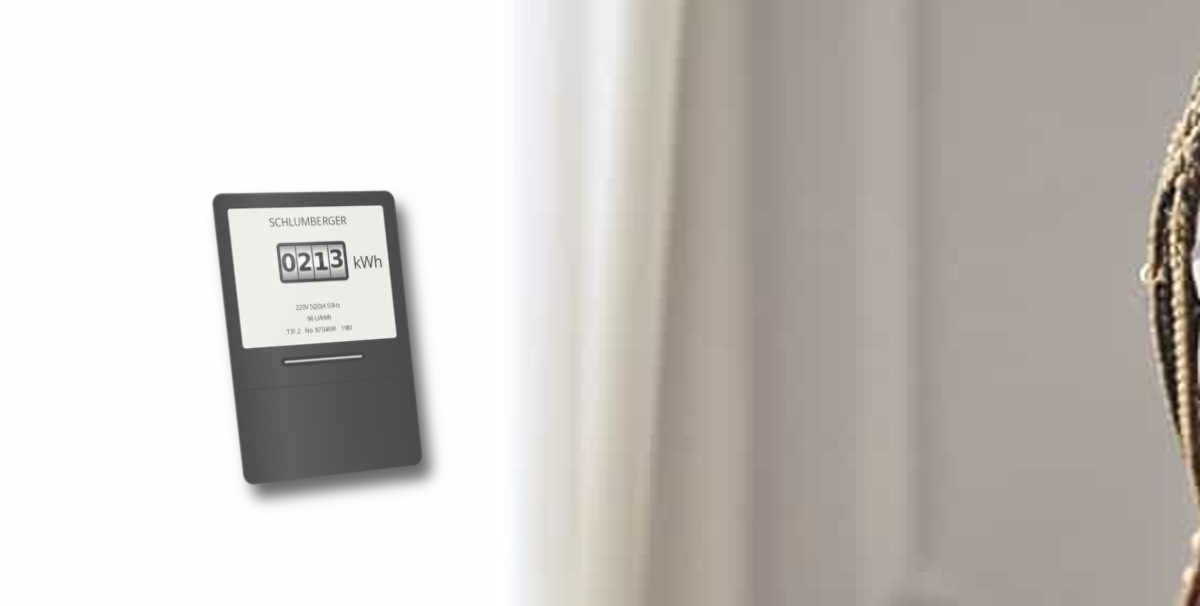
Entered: 213; kWh
